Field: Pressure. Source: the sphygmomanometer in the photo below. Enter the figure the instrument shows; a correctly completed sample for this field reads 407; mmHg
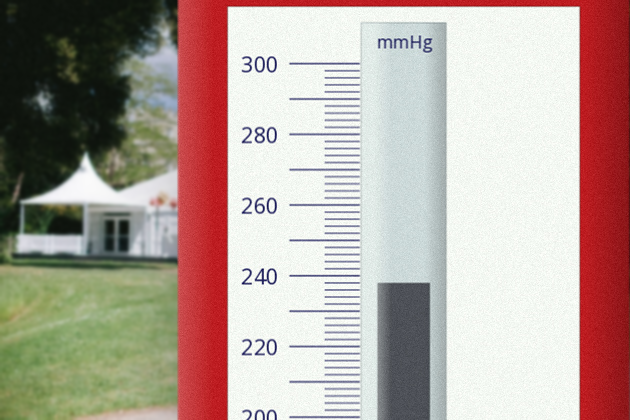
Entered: 238; mmHg
